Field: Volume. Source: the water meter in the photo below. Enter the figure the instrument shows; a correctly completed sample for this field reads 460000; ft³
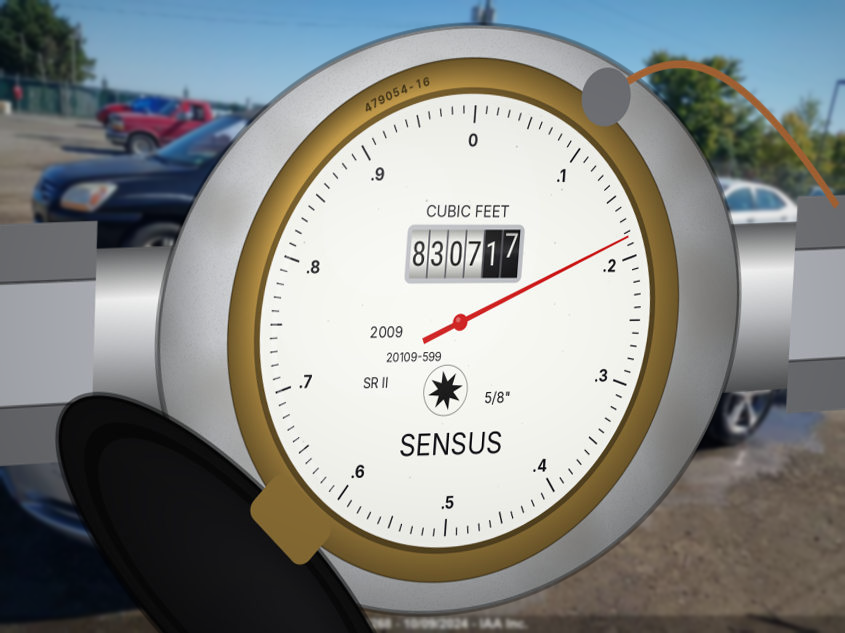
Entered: 830717.18; ft³
